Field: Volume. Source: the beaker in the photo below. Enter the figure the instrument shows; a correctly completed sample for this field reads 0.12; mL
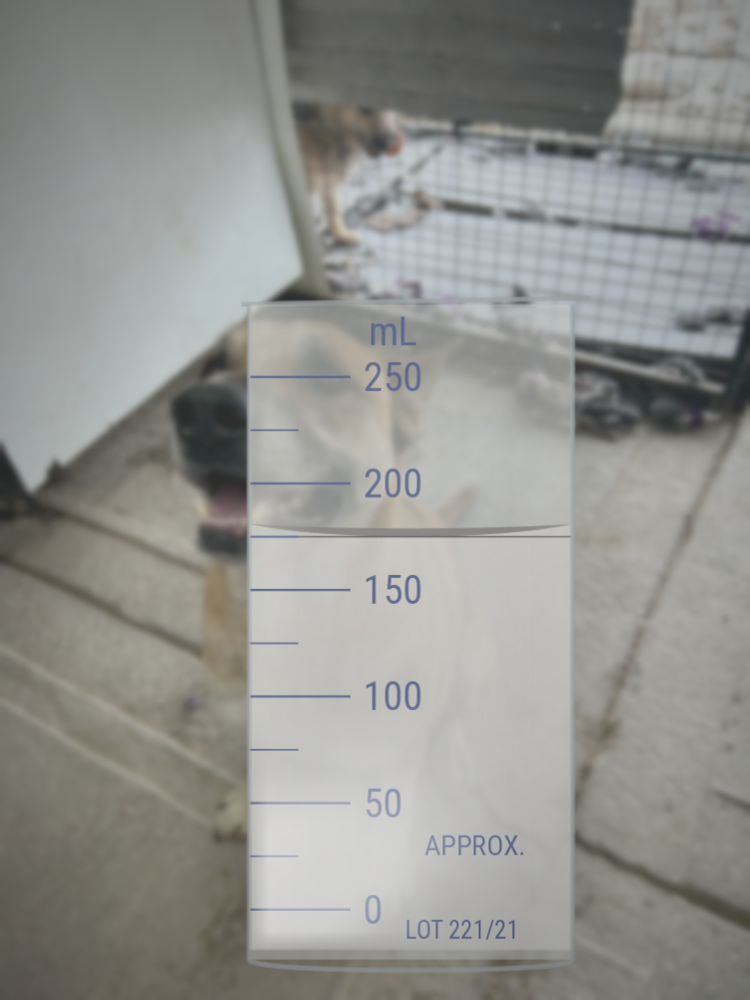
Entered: 175; mL
